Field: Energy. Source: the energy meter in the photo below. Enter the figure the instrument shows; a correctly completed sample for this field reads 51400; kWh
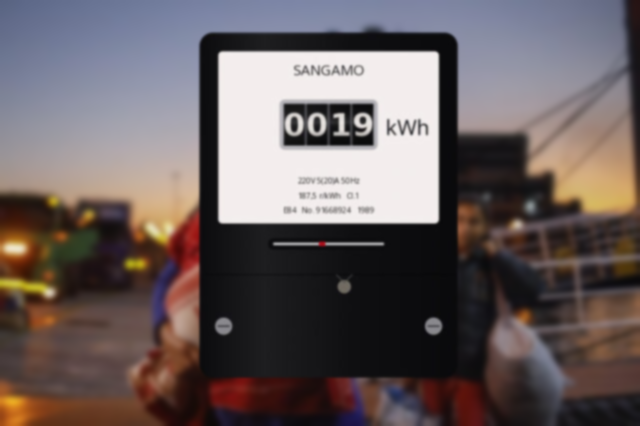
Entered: 19; kWh
